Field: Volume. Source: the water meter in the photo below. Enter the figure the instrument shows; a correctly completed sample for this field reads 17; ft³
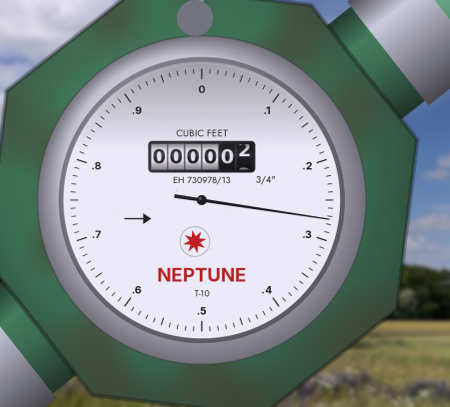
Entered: 2.27; ft³
